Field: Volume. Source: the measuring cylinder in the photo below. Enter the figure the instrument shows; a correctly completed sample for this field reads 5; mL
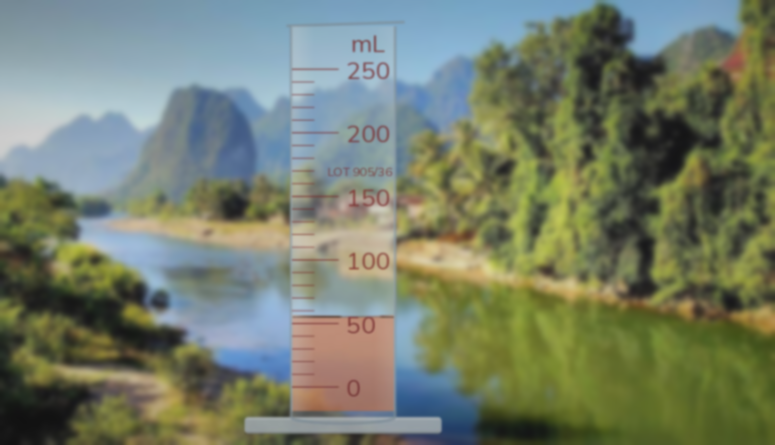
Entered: 55; mL
